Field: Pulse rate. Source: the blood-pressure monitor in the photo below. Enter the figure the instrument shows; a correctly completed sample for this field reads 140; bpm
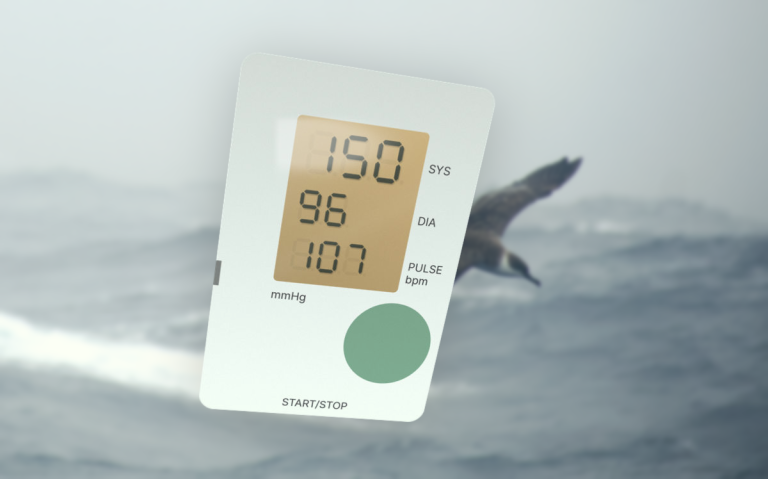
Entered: 107; bpm
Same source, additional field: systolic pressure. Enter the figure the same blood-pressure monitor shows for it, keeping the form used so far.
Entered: 150; mmHg
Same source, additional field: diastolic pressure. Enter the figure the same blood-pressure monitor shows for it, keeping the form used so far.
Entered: 96; mmHg
